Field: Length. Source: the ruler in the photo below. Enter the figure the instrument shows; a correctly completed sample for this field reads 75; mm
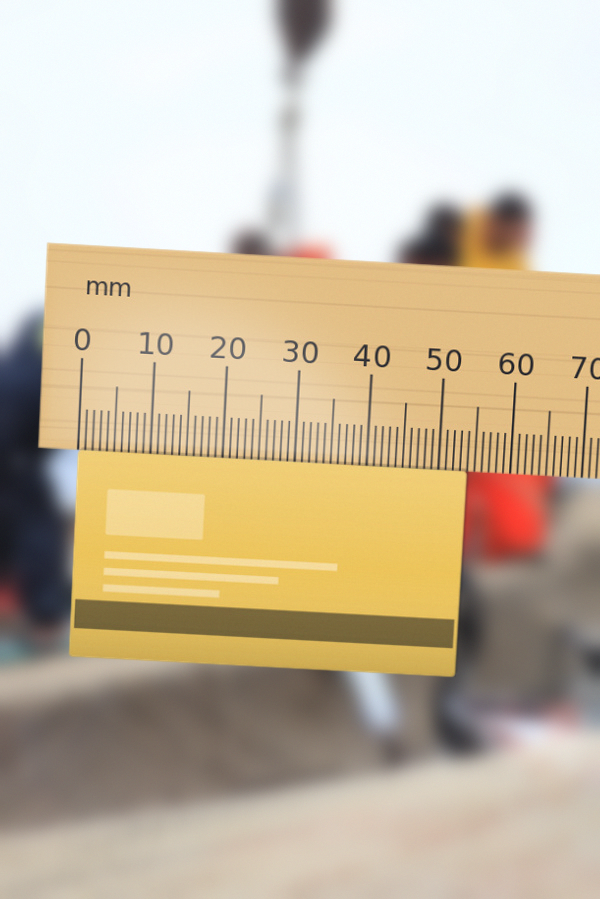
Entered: 54; mm
